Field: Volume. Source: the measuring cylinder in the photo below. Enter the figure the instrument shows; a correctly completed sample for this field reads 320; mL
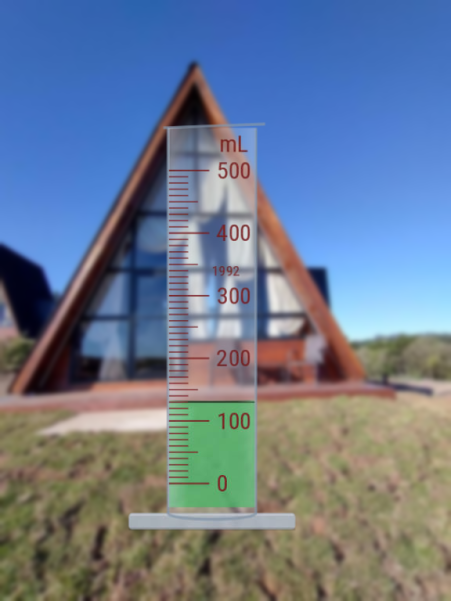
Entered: 130; mL
